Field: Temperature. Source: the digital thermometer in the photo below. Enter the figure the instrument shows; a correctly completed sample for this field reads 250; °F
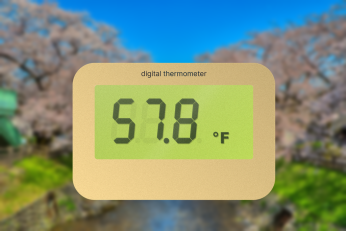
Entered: 57.8; °F
